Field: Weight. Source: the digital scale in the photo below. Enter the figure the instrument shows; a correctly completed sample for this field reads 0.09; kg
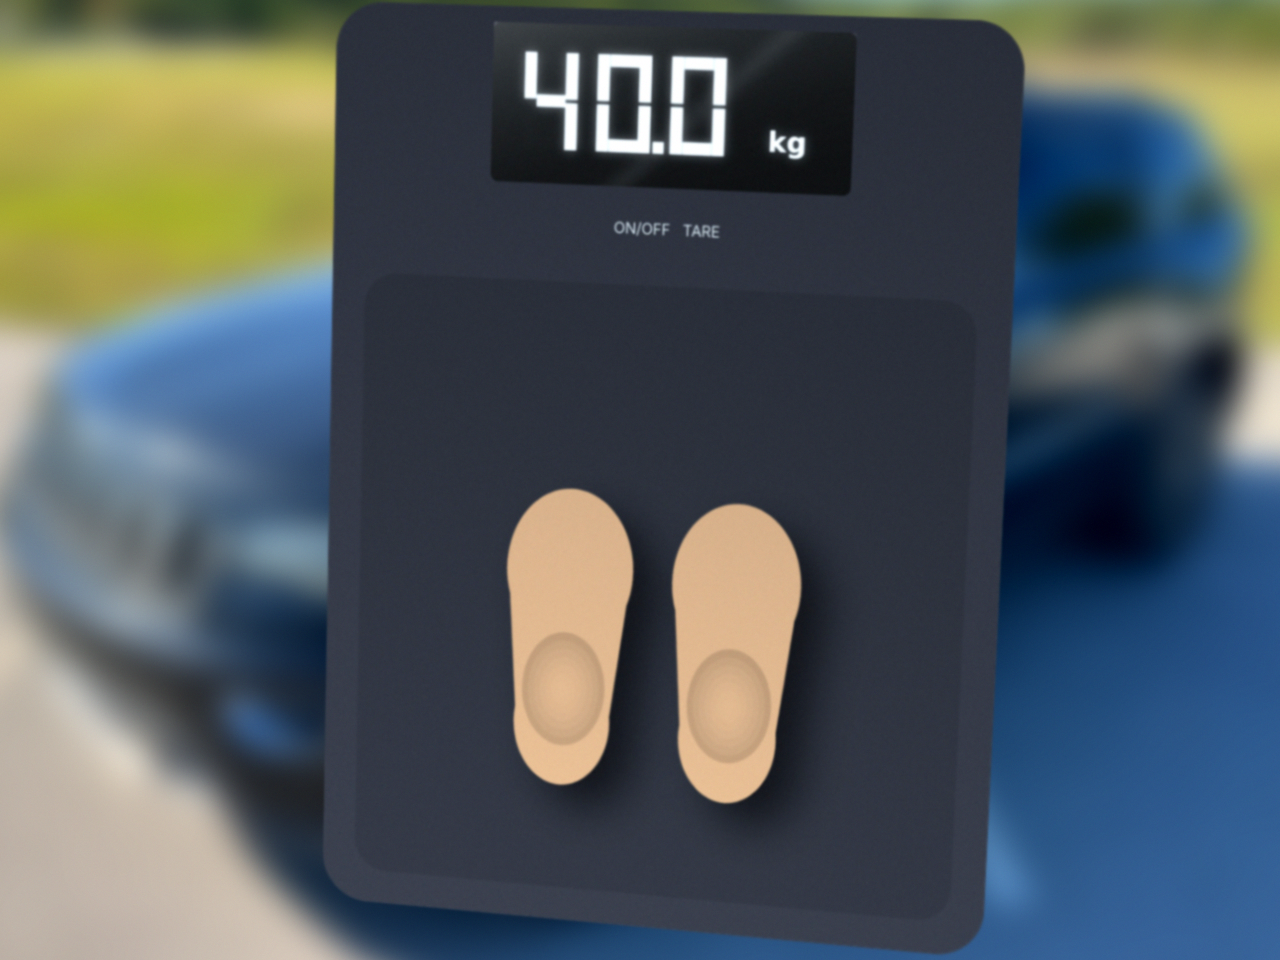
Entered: 40.0; kg
